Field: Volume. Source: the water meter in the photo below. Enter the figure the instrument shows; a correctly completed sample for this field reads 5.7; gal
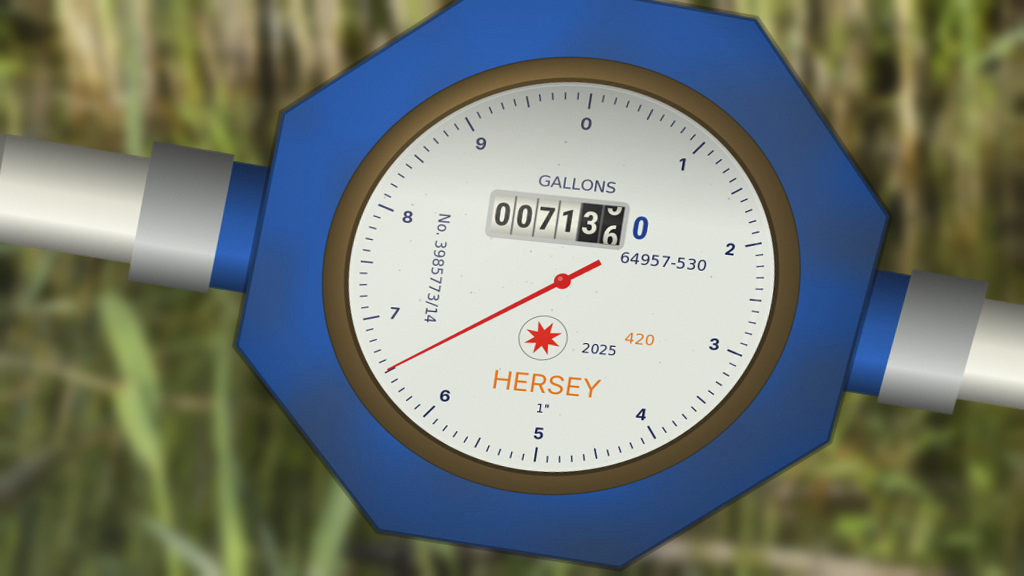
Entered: 71356.5; gal
